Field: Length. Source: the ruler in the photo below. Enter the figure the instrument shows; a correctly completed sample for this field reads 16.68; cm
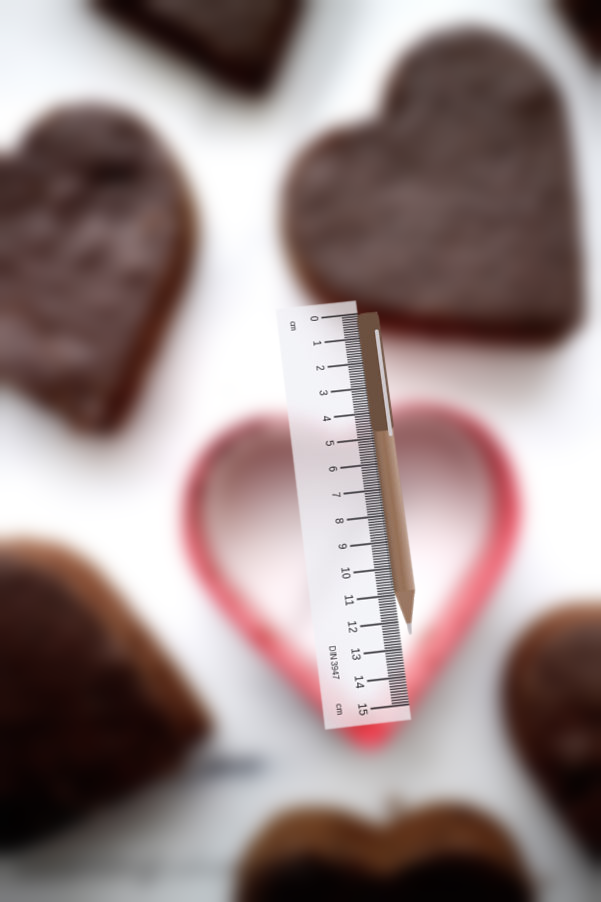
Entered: 12.5; cm
